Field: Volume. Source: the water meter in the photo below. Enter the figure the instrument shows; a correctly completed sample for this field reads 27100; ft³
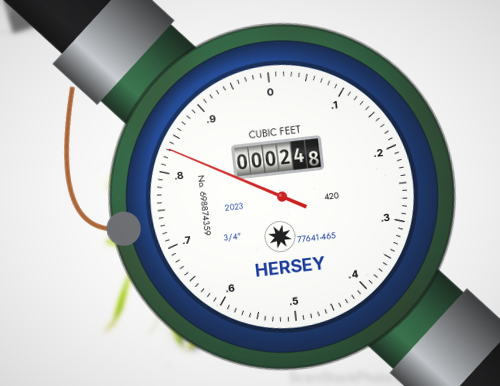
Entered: 247.83; ft³
